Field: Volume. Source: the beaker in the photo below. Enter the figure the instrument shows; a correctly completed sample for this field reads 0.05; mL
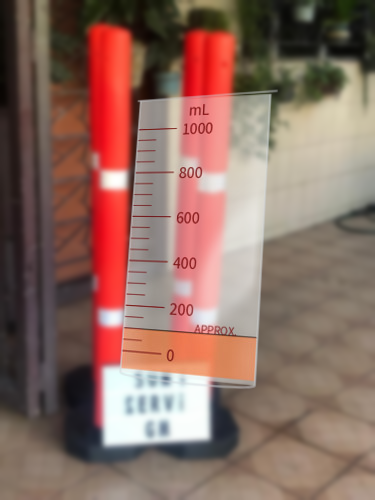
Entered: 100; mL
